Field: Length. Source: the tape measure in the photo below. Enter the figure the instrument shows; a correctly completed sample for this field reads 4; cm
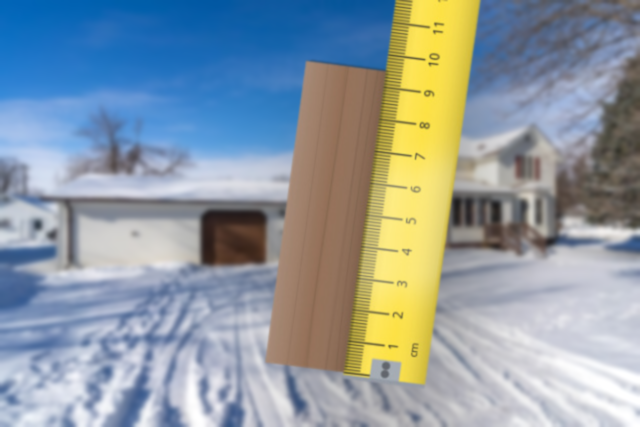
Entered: 9.5; cm
